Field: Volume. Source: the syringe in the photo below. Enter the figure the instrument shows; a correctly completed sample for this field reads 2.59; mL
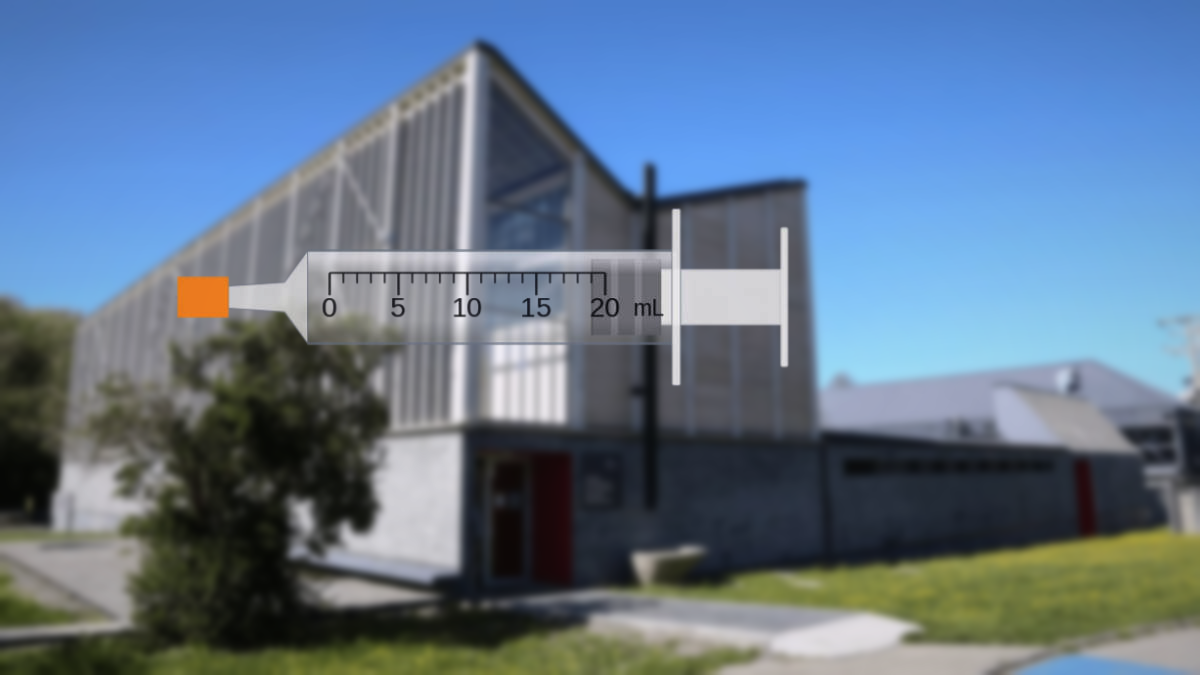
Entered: 19; mL
